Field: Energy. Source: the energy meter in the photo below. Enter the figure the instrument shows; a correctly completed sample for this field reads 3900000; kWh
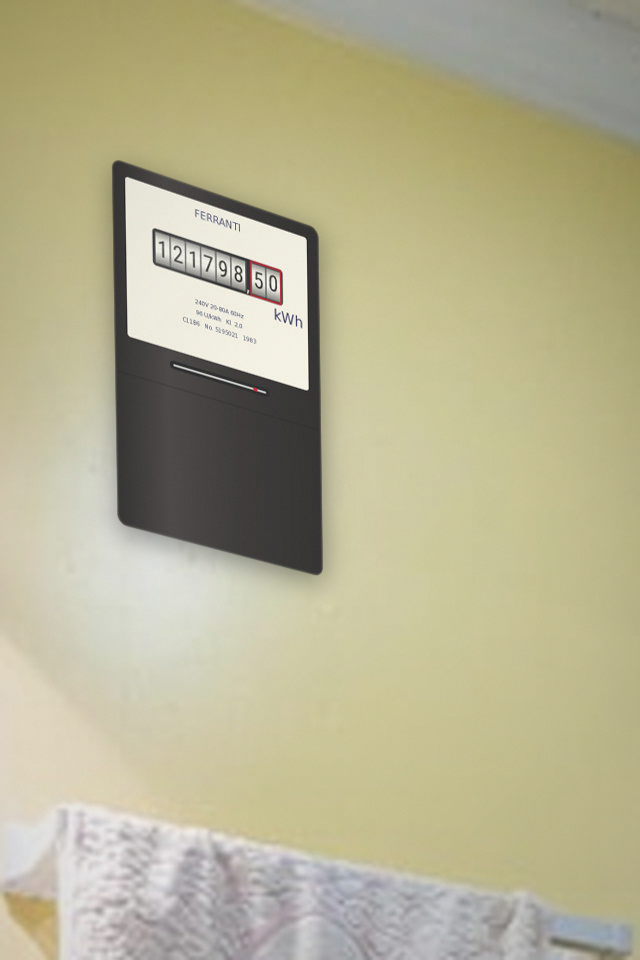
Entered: 121798.50; kWh
